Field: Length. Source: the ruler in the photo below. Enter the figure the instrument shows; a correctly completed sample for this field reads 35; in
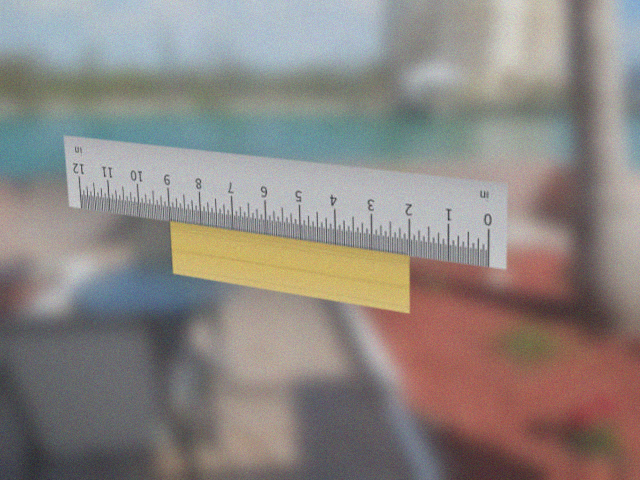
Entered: 7; in
